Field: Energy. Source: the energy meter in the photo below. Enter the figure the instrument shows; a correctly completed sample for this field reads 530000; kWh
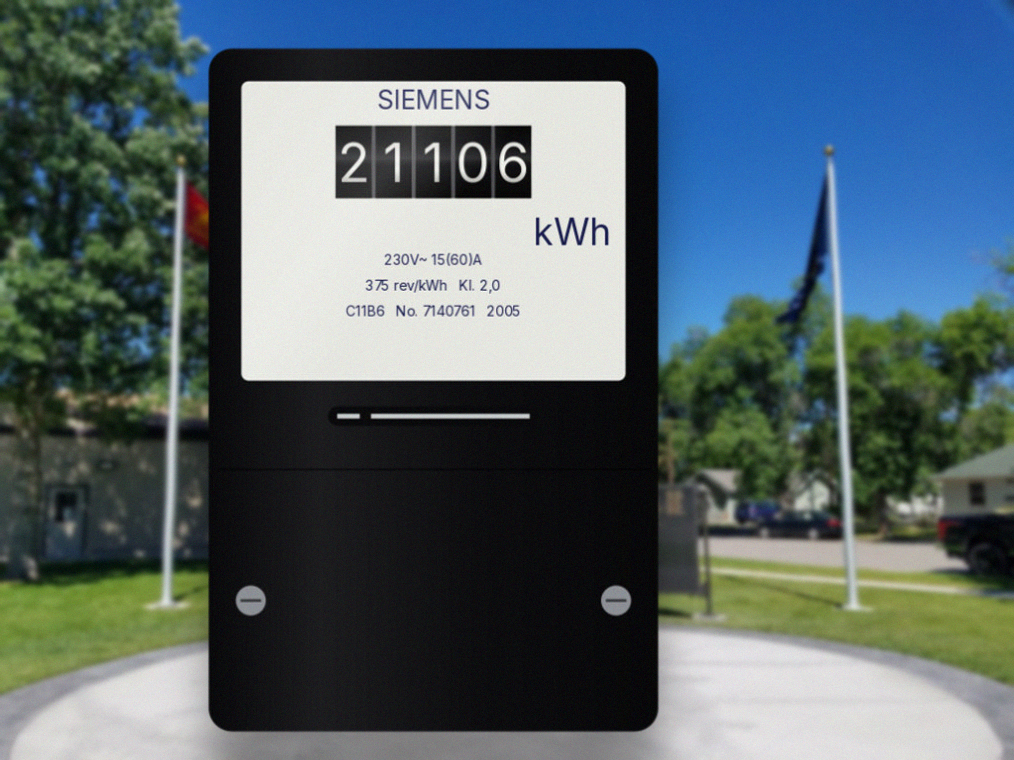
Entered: 21106; kWh
